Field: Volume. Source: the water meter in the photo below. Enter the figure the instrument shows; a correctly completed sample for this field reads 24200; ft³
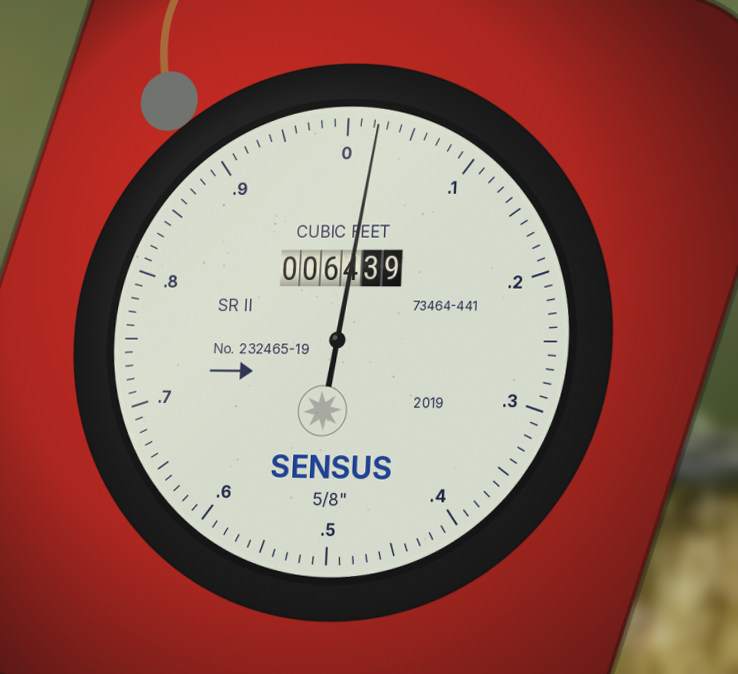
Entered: 6439.02; ft³
